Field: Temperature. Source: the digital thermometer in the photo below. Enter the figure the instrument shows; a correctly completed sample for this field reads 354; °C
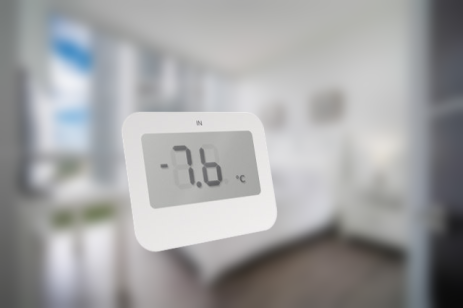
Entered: -7.6; °C
